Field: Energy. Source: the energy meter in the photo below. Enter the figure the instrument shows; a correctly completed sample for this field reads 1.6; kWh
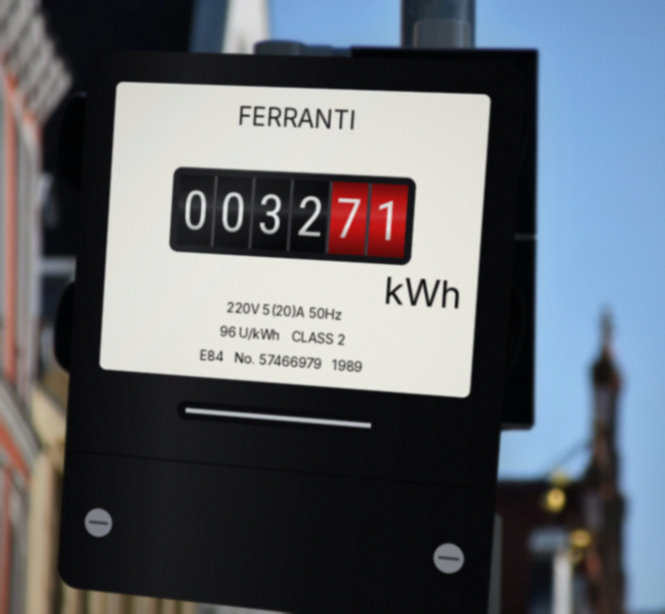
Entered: 32.71; kWh
